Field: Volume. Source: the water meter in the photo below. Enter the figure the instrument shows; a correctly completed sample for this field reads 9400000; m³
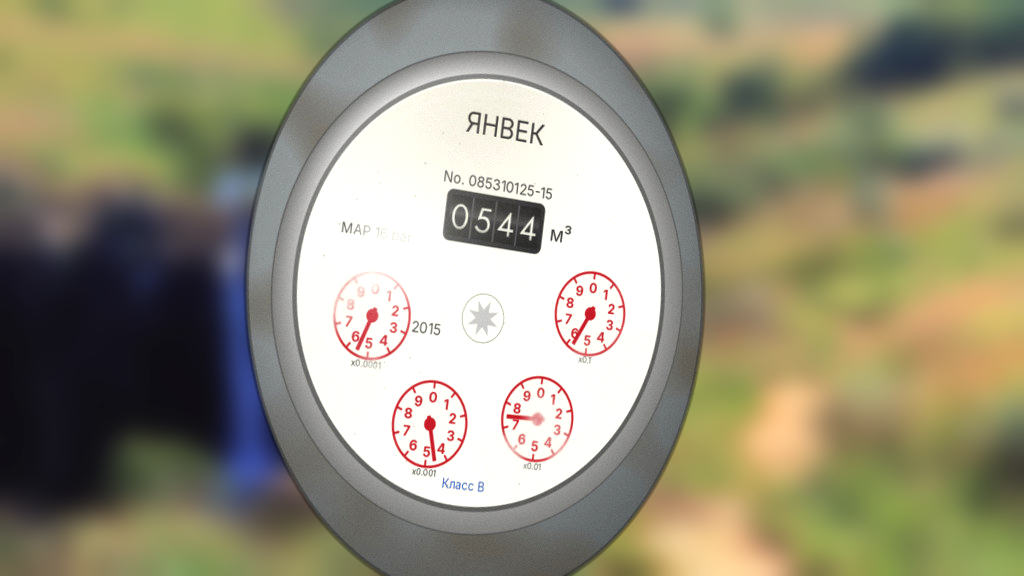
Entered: 544.5745; m³
